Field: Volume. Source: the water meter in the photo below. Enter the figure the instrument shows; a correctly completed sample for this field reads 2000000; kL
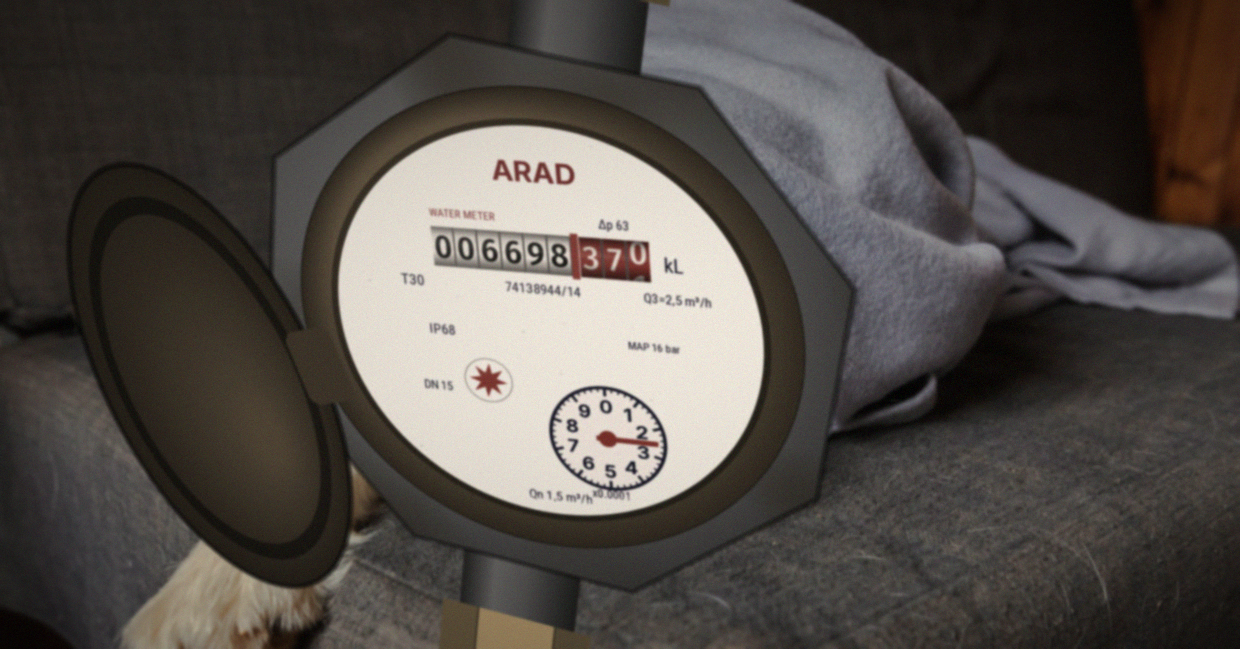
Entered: 6698.3702; kL
